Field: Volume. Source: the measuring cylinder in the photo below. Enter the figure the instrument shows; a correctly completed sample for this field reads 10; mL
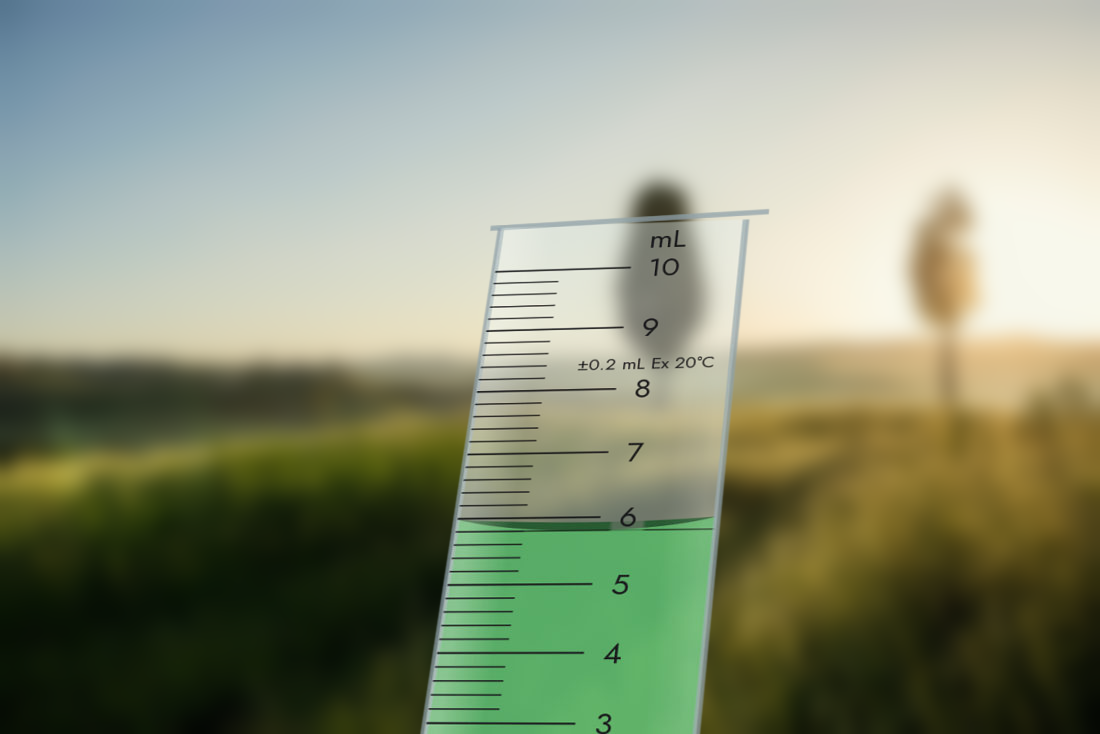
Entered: 5.8; mL
